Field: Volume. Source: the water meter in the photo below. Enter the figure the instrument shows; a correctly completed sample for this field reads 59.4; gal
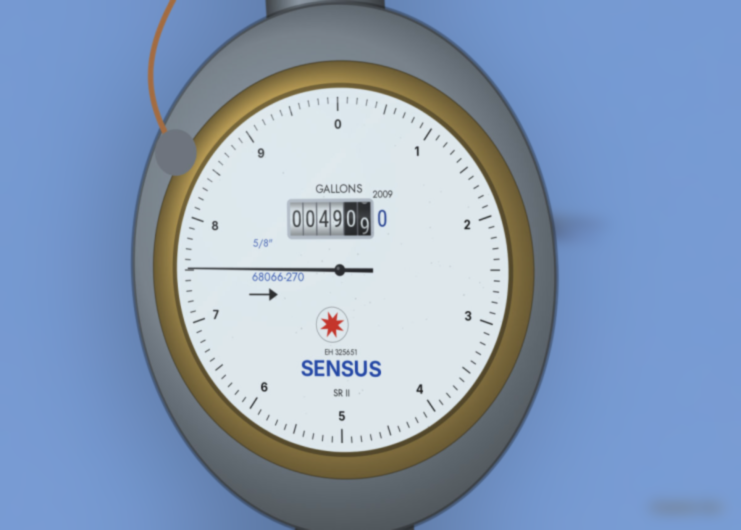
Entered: 49087.5; gal
